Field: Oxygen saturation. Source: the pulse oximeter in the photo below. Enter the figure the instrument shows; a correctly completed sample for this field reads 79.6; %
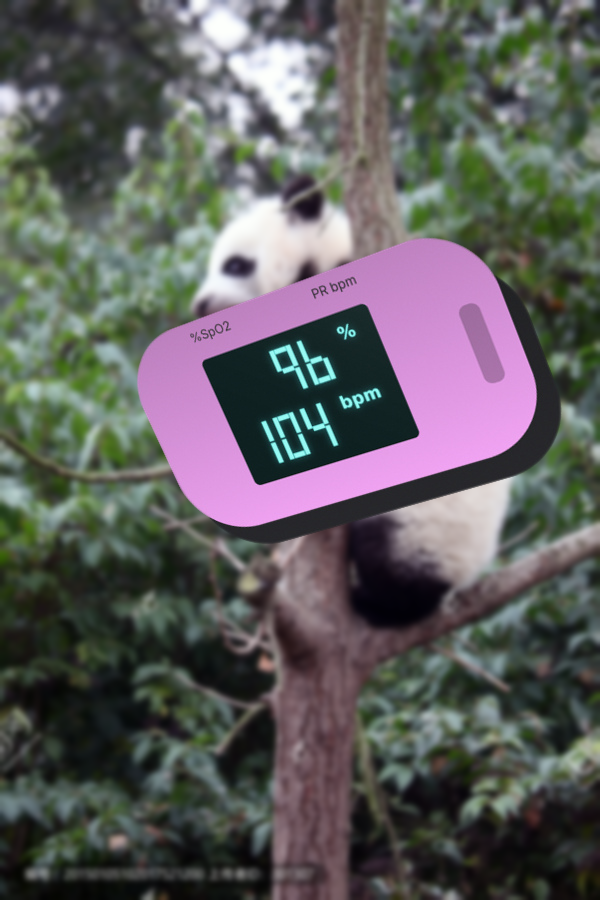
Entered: 96; %
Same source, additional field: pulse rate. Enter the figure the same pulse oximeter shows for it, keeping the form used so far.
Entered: 104; bpm
